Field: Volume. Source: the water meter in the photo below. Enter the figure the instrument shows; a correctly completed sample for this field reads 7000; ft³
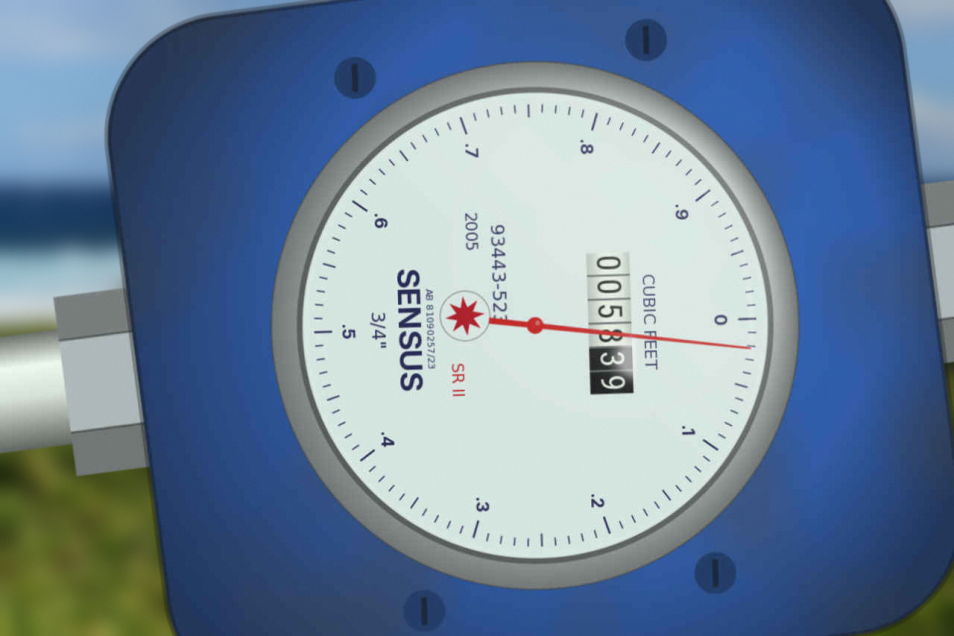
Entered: 5839.02; ft³
